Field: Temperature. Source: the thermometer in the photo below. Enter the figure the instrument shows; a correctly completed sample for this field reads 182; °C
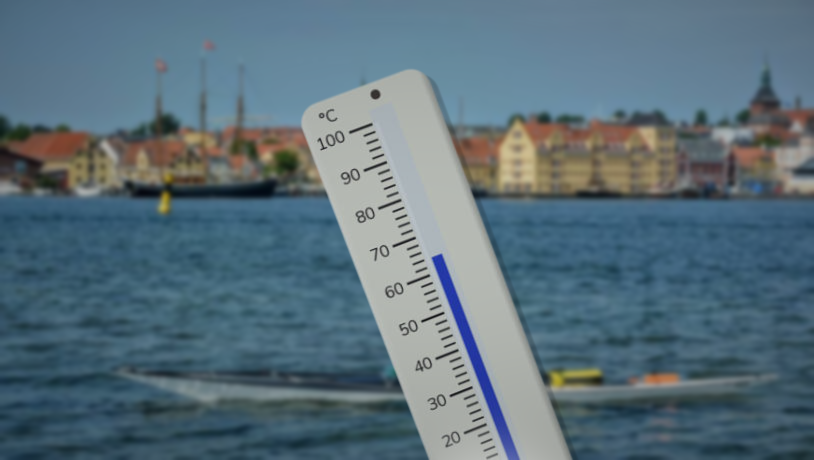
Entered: 64; °C
